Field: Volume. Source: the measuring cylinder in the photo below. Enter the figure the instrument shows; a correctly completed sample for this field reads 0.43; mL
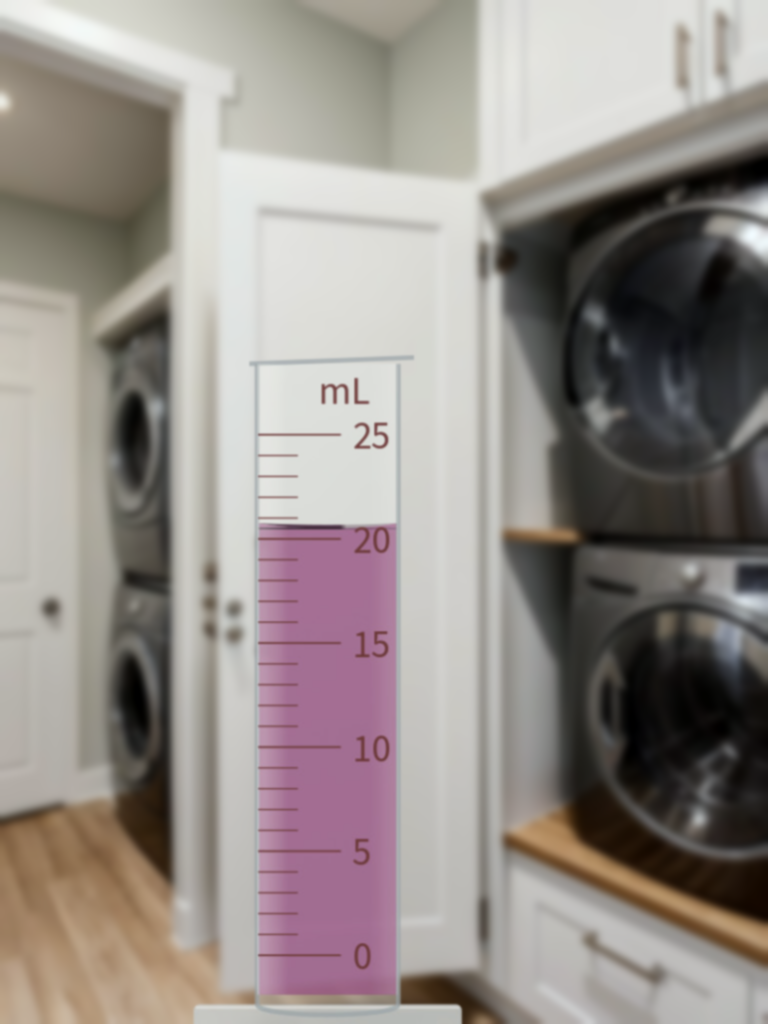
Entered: 20.5; mL
